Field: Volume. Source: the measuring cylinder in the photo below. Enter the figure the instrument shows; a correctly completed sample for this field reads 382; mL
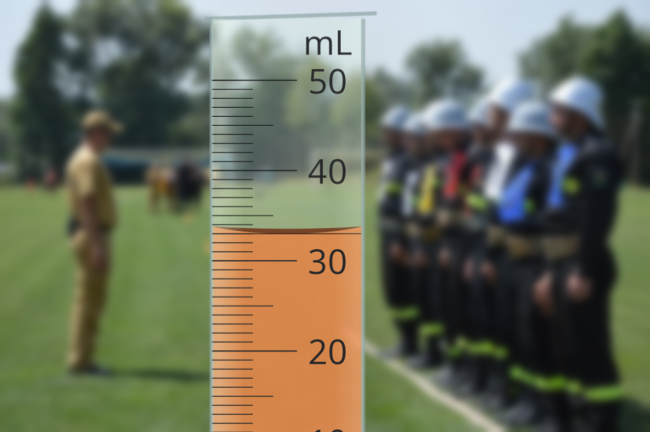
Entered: 33; mL
